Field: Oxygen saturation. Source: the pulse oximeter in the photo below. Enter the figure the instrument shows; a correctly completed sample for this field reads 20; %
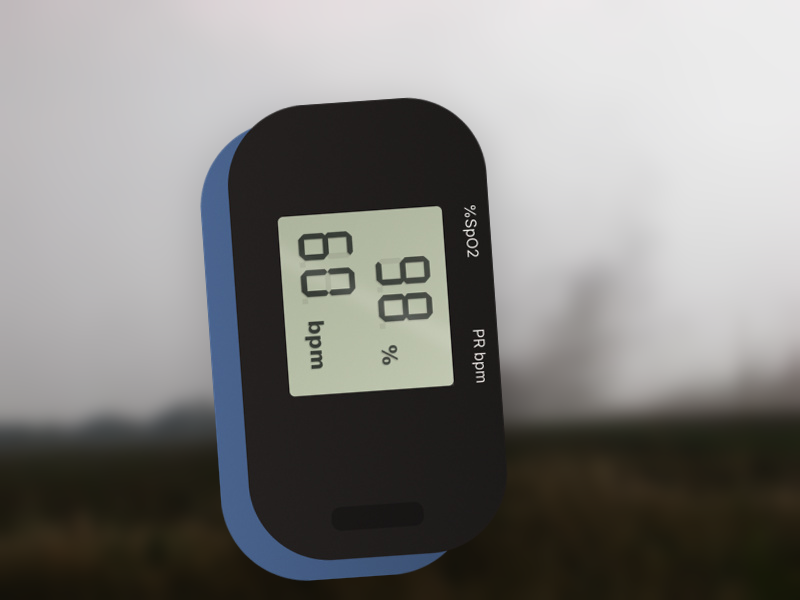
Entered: 98; %
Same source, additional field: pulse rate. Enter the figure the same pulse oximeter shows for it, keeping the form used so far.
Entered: 60; bpm
